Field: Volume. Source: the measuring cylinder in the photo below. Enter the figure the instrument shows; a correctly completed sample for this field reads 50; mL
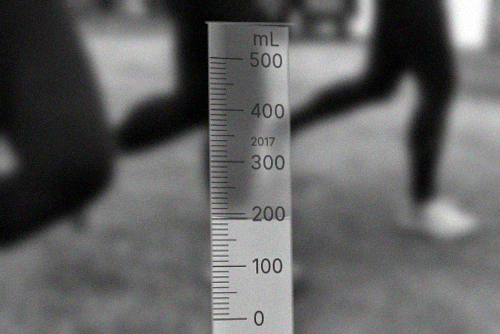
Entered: 190; mL
